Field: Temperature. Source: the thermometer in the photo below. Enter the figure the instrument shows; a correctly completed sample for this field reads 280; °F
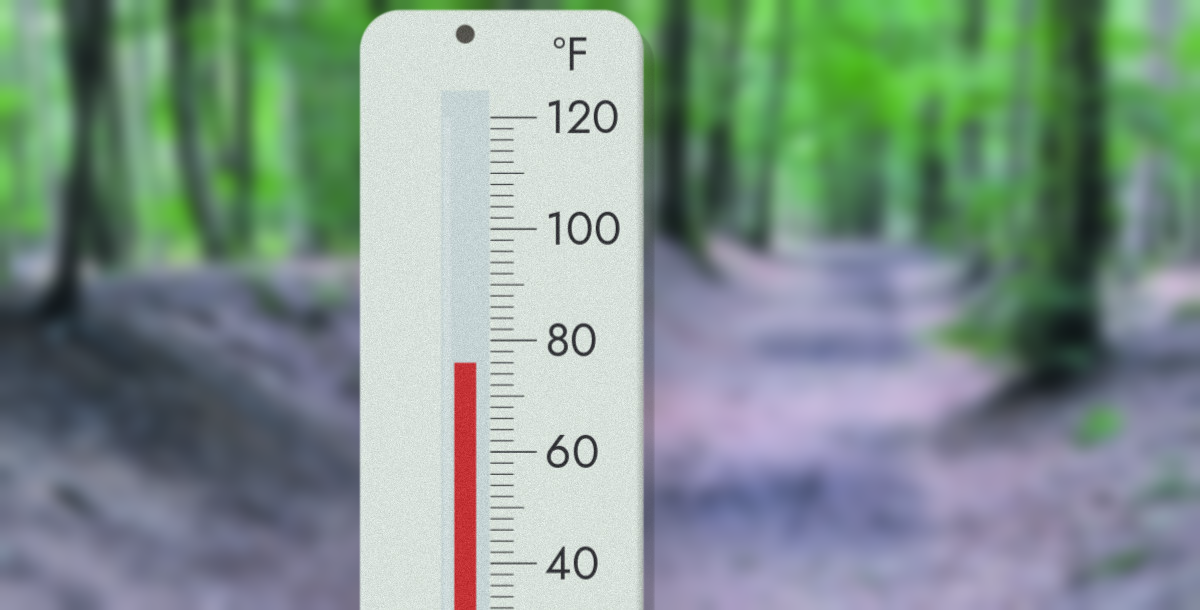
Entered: 76; °F
